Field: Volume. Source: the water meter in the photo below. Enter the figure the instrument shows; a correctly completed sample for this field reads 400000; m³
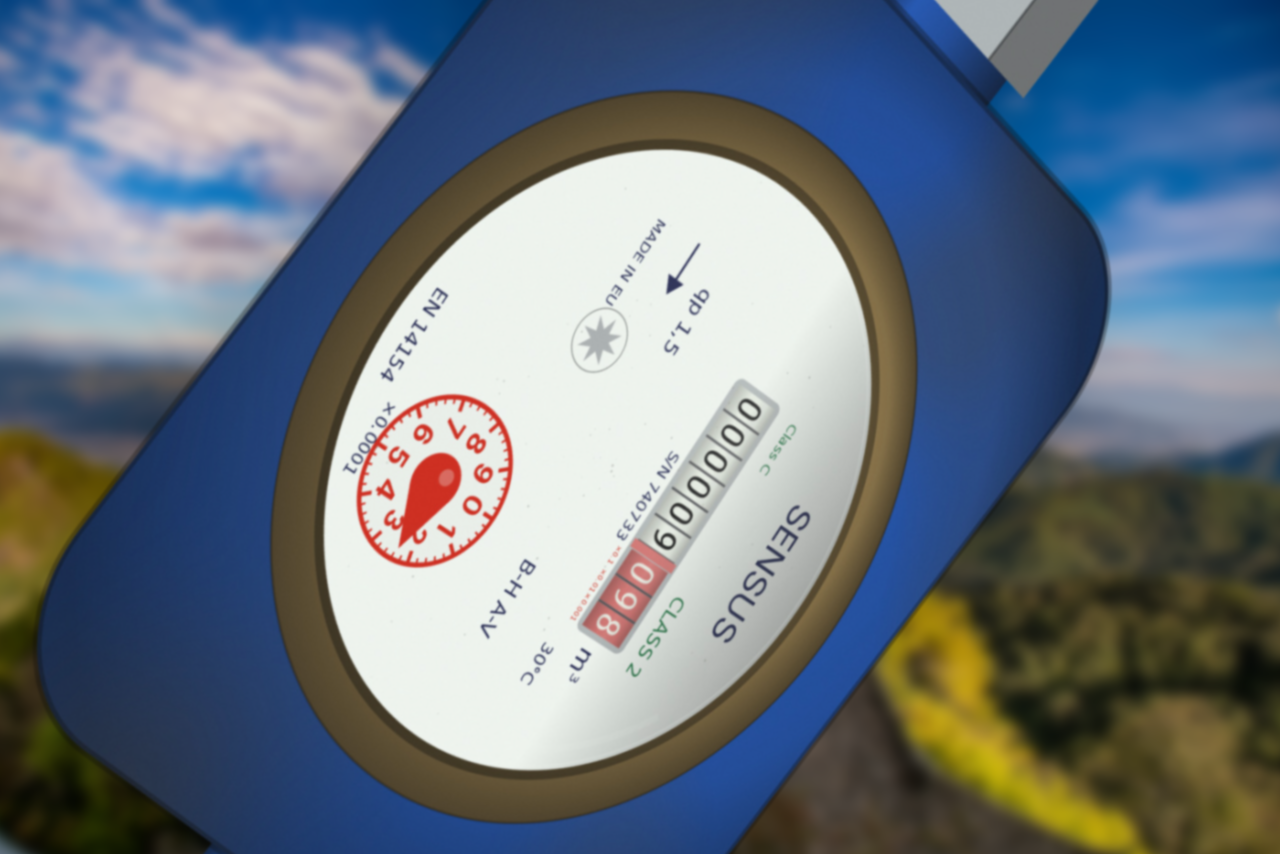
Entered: 9.0982; m³
